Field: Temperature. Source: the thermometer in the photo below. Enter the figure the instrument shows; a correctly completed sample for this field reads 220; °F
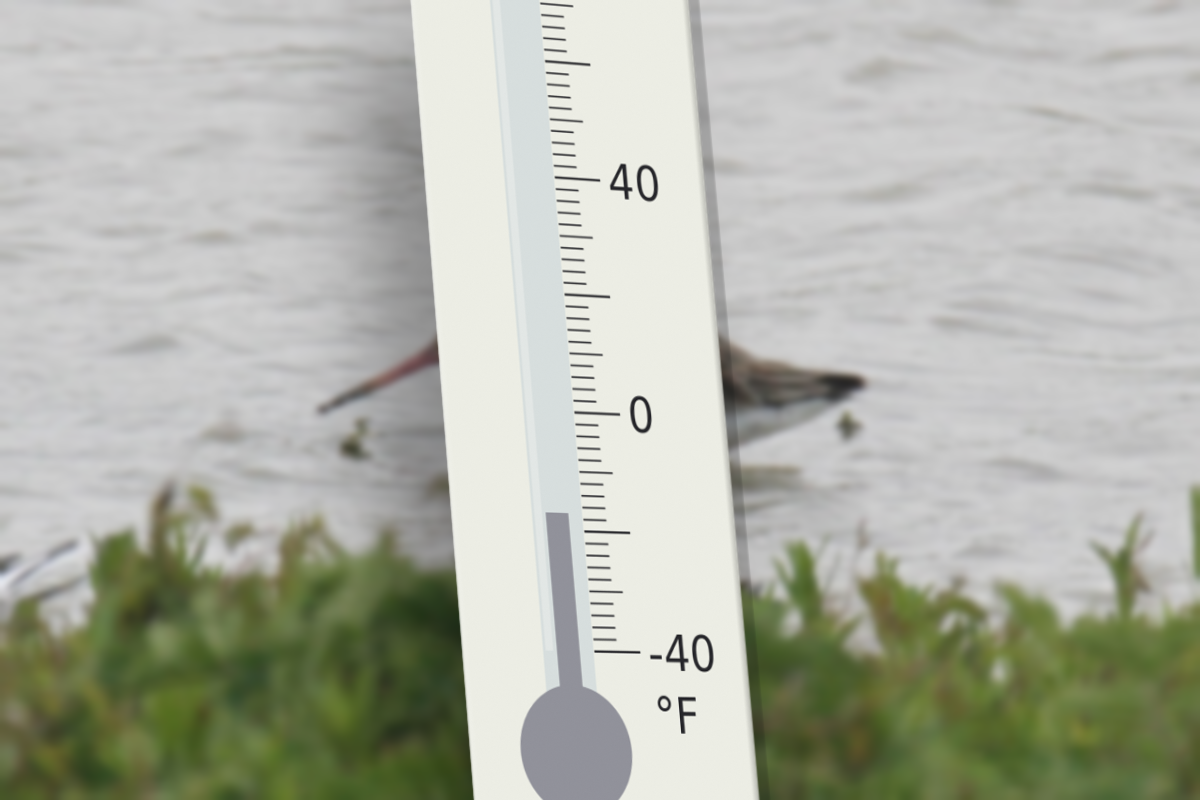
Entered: -17; °F
